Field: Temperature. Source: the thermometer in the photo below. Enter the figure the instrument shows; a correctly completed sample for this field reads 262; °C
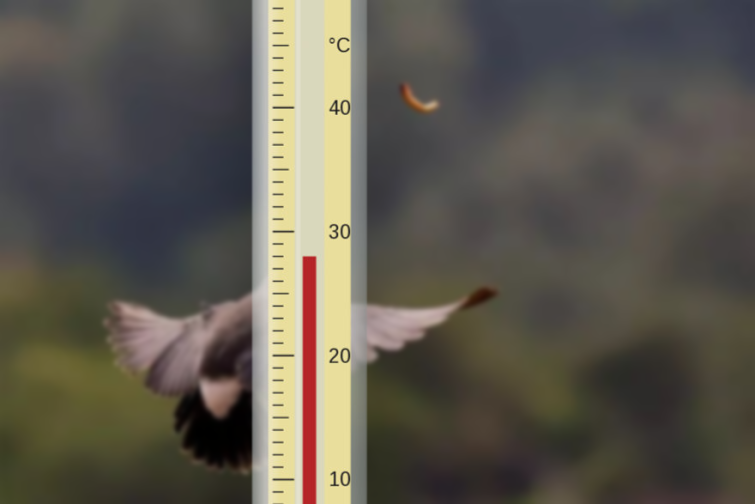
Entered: 28; °C
